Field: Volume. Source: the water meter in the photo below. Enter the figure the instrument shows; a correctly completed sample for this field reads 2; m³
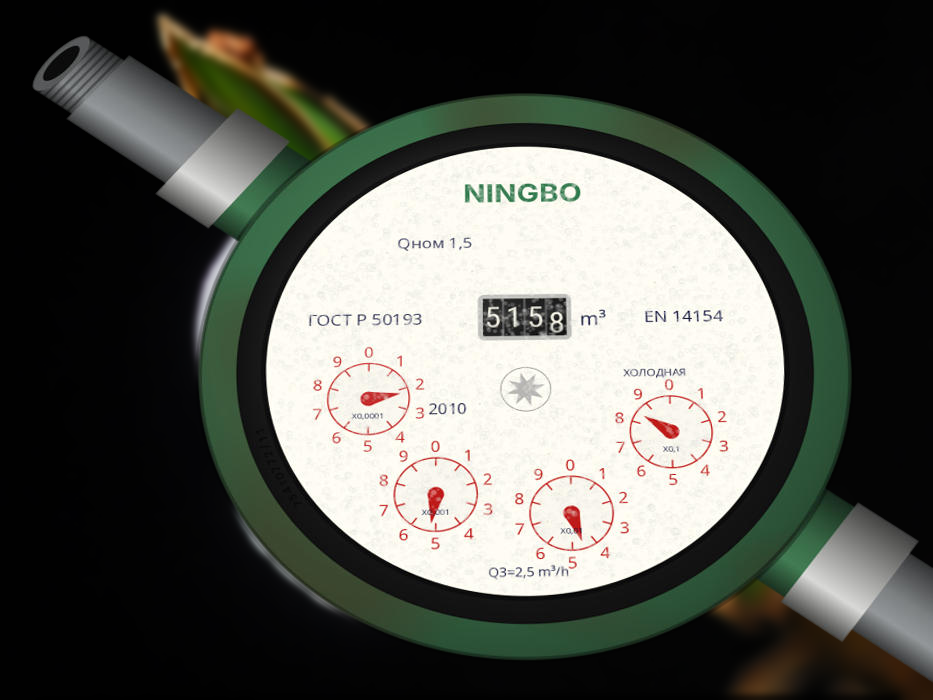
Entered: 5157.8452; m³
